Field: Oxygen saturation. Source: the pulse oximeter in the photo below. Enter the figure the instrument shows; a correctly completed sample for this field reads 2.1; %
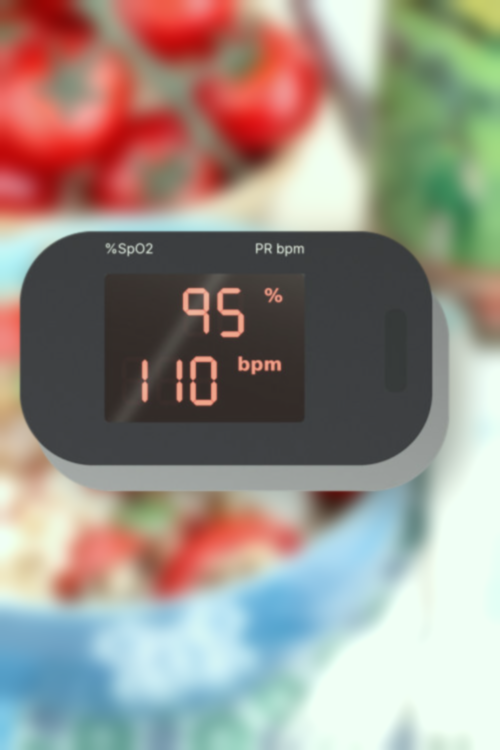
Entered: 95; %
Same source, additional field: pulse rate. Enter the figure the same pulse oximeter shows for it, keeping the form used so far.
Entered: 110; bpm
